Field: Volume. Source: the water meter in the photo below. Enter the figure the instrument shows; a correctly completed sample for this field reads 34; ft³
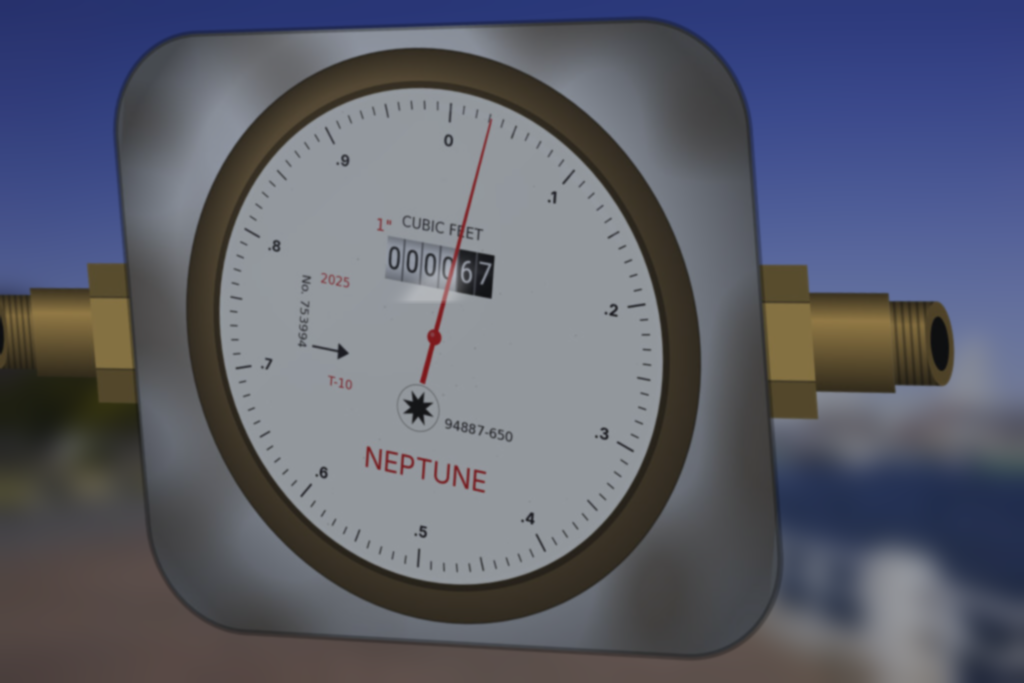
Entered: 67.03; ft³
